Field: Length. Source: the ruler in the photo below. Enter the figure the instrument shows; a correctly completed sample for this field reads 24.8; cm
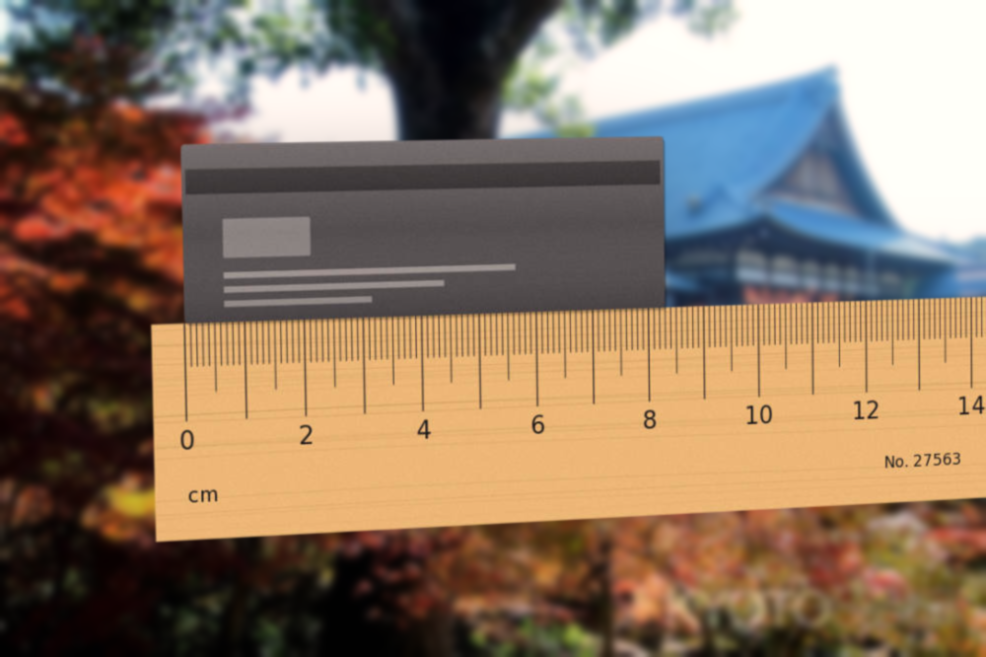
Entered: 8.3; cm
